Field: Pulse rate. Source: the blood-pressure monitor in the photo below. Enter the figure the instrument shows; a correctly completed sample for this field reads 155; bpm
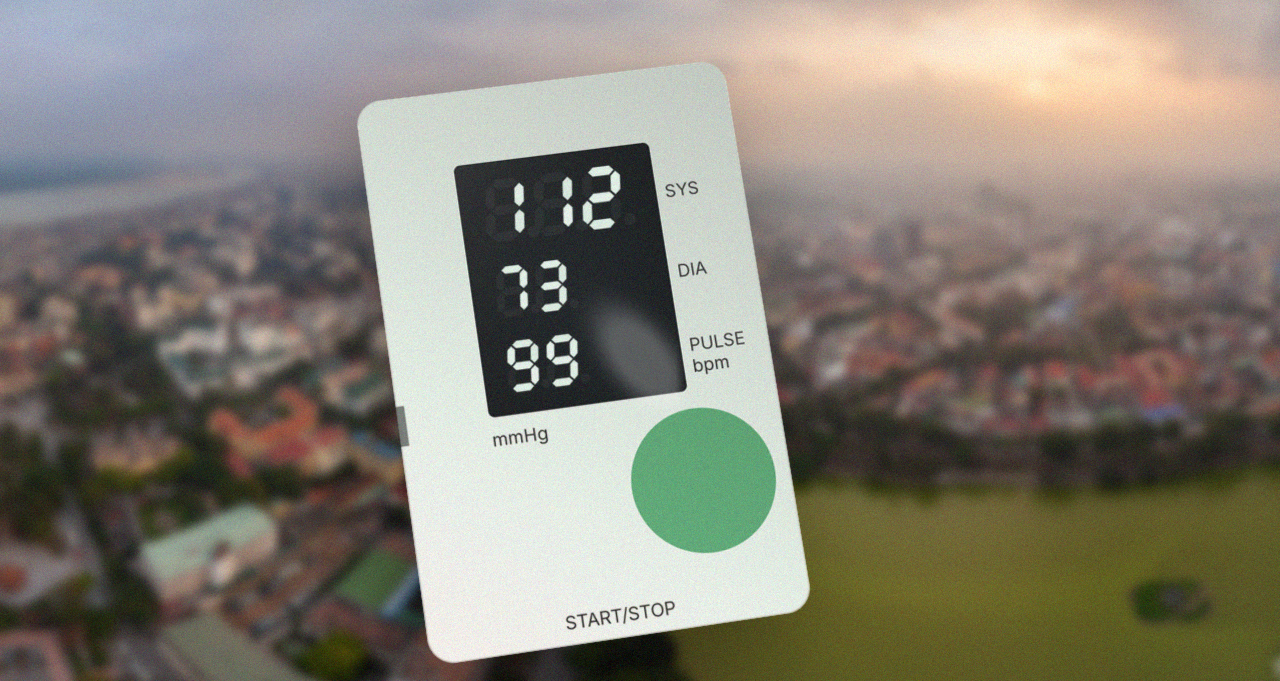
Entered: 99; bpm
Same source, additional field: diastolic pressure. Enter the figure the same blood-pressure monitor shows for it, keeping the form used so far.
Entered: 73; mmHg
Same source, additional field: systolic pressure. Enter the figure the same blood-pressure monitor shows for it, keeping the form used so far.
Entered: 112; mmHg
